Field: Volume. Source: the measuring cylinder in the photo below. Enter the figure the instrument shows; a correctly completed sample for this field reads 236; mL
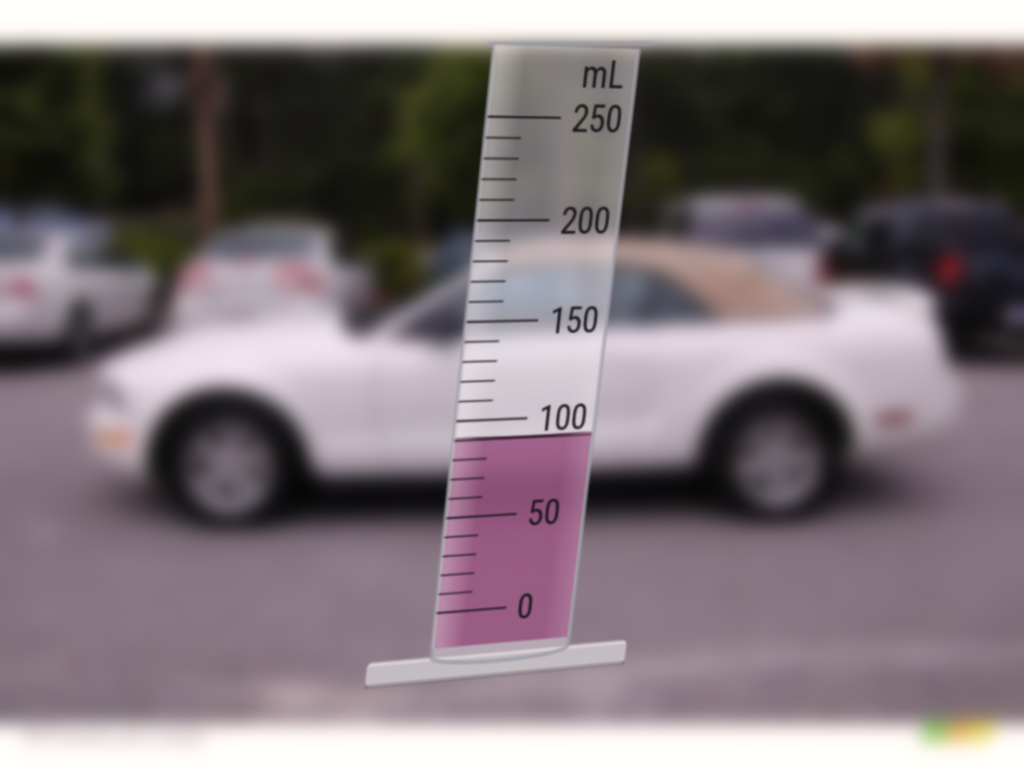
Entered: 90; mL
